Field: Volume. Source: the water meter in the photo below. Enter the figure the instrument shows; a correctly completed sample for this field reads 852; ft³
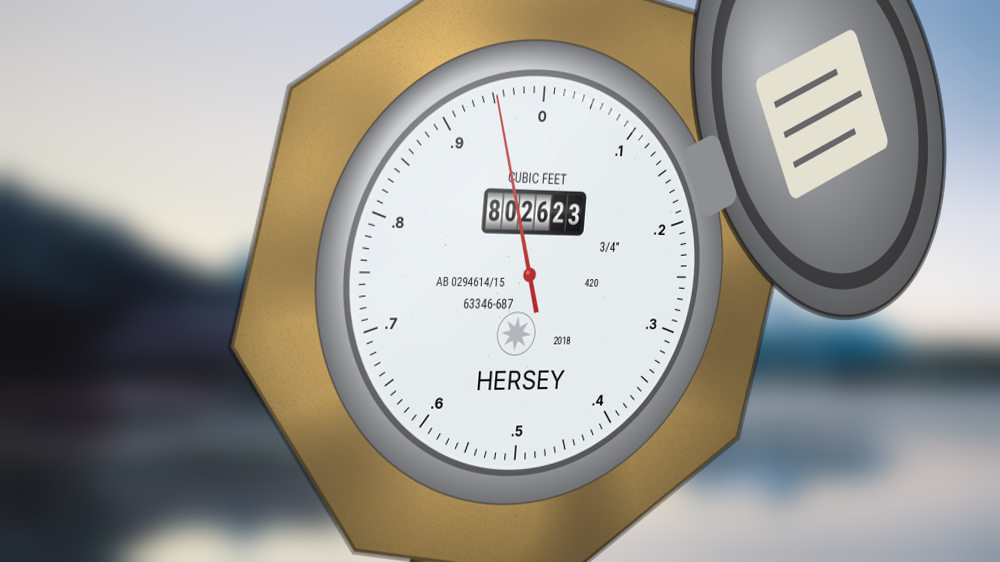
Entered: 802622.95; ft³
